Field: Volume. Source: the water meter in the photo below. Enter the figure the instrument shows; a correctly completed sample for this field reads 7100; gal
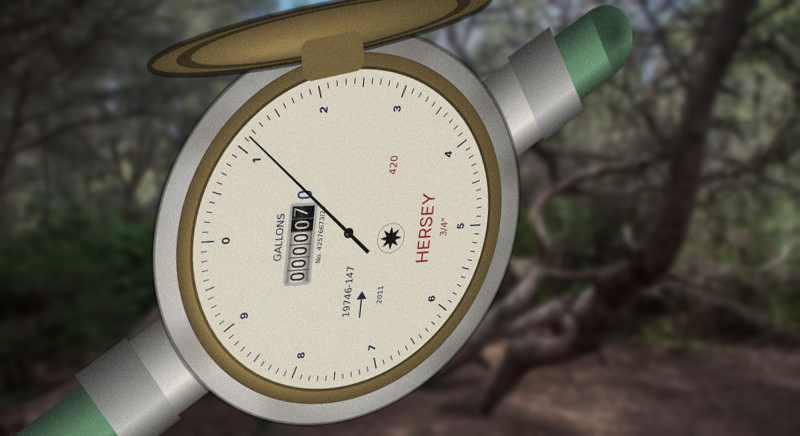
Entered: 71.1; gal
